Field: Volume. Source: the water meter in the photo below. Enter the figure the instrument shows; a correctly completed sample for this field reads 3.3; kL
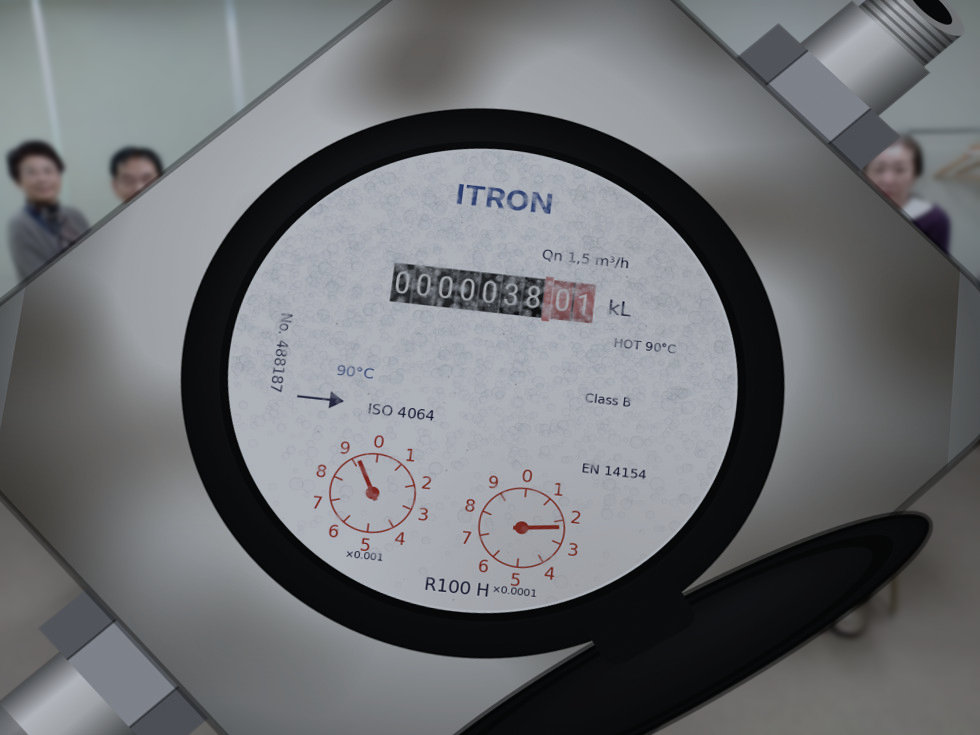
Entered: 38.0092; kL
